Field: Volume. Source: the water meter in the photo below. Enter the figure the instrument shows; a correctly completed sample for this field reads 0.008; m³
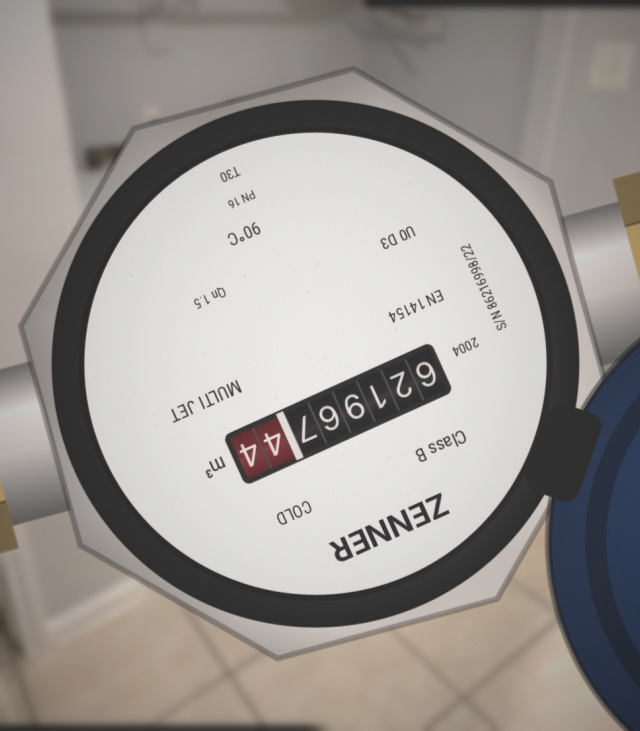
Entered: 621967.44; m³
